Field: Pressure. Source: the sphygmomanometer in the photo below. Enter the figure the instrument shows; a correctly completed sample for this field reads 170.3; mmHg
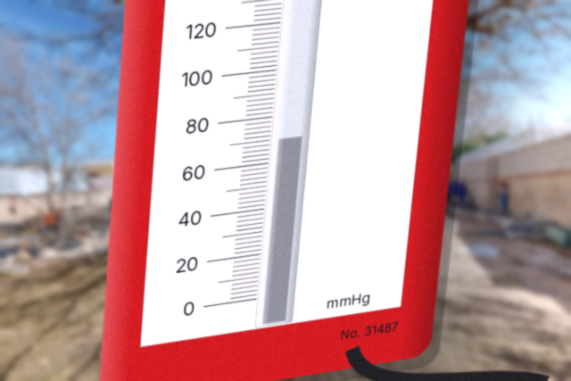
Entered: 70; mmHg
